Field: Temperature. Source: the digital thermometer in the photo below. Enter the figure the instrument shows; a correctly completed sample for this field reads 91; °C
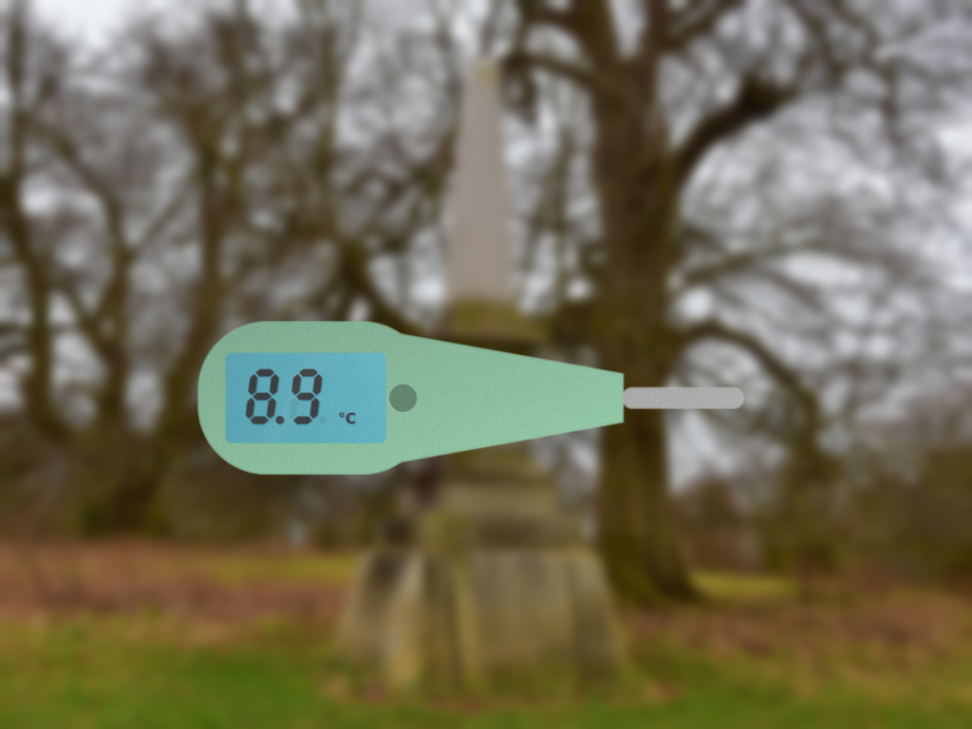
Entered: 8.9; °C
